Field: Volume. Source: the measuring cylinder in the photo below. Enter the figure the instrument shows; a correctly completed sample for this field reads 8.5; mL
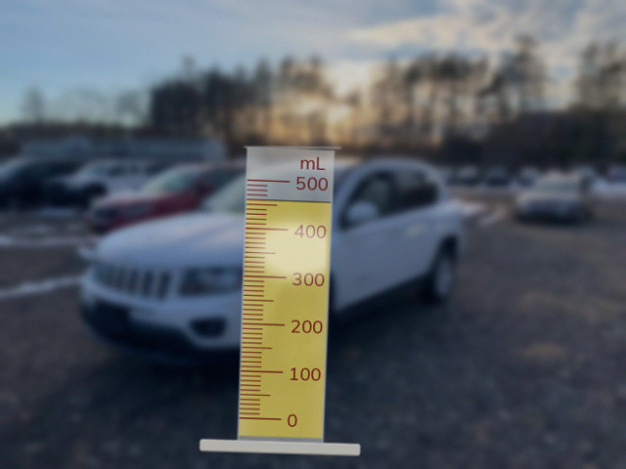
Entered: 460; mL
